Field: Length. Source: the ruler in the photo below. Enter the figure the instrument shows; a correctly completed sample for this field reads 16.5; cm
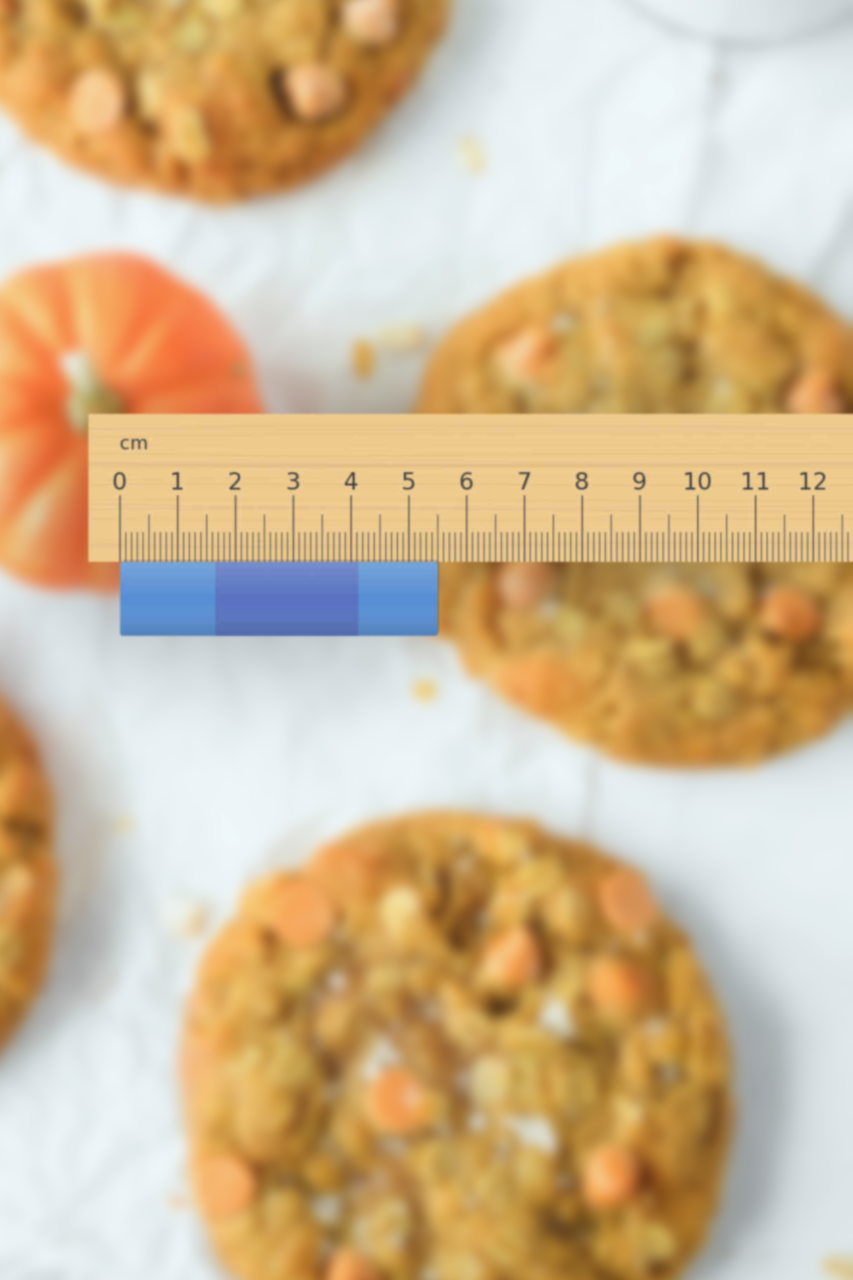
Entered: 5.5; cm
